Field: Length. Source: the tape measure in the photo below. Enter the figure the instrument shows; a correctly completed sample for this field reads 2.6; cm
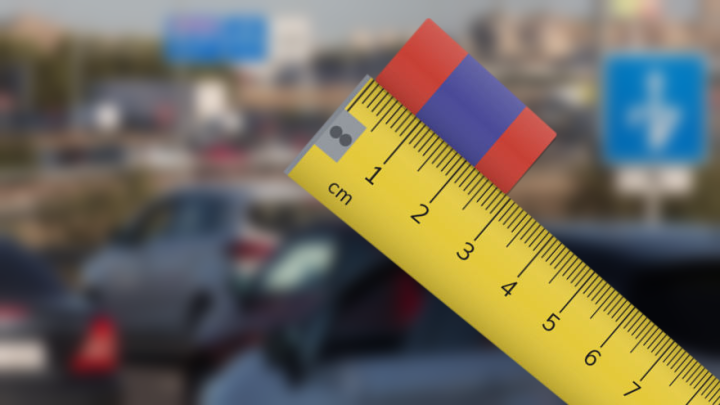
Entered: 2.9; cm
